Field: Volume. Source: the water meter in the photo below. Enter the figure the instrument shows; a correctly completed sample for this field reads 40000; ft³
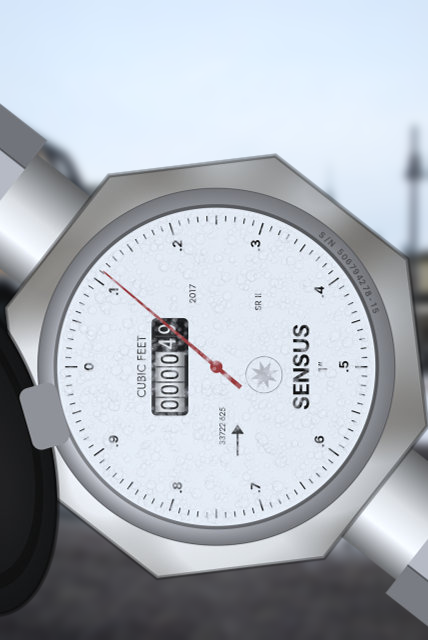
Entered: 49.11; ft³
